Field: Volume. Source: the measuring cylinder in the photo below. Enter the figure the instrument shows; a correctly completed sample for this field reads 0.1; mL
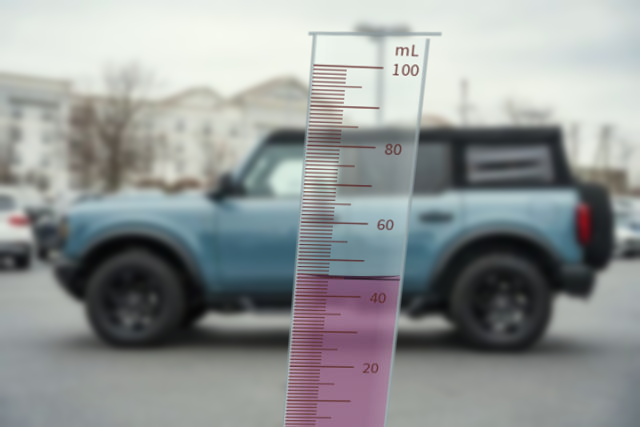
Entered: 45; mL
